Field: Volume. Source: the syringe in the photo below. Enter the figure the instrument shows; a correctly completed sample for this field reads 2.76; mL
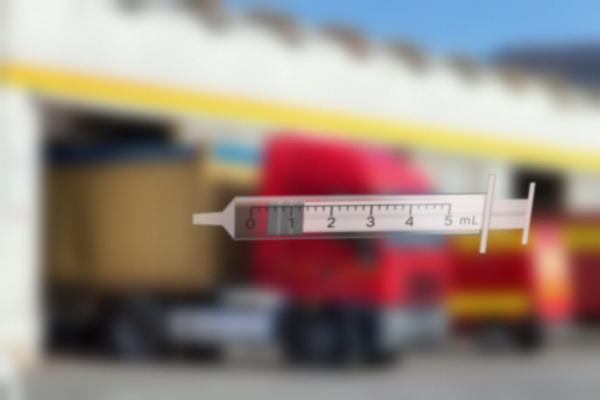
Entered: 0.4; mL
